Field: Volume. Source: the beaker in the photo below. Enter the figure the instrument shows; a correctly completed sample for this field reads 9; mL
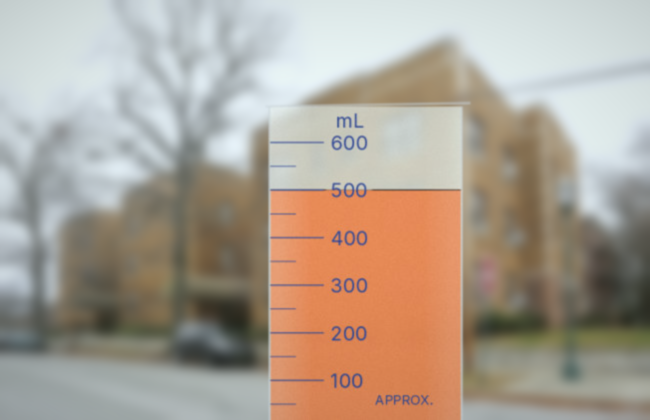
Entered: 500; mL
